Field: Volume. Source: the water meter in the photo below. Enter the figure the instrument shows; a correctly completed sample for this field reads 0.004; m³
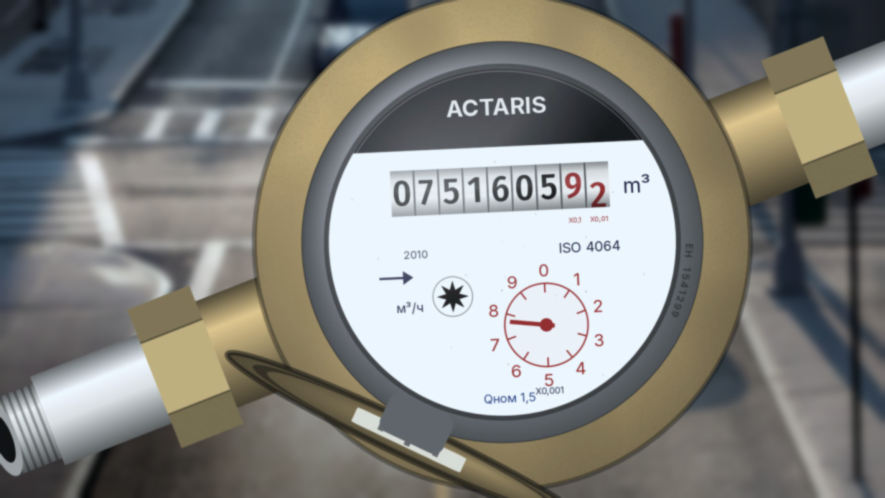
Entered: 751605.917; m³
